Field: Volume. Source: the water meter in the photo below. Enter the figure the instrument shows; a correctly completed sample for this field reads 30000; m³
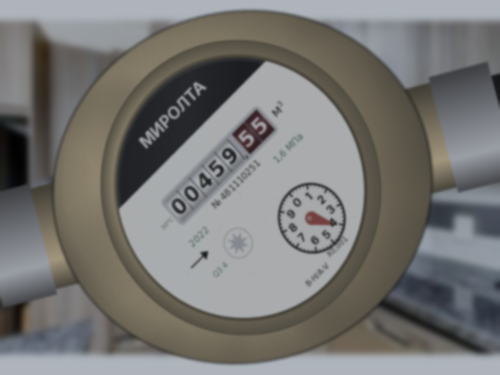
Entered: 459.554; m³
